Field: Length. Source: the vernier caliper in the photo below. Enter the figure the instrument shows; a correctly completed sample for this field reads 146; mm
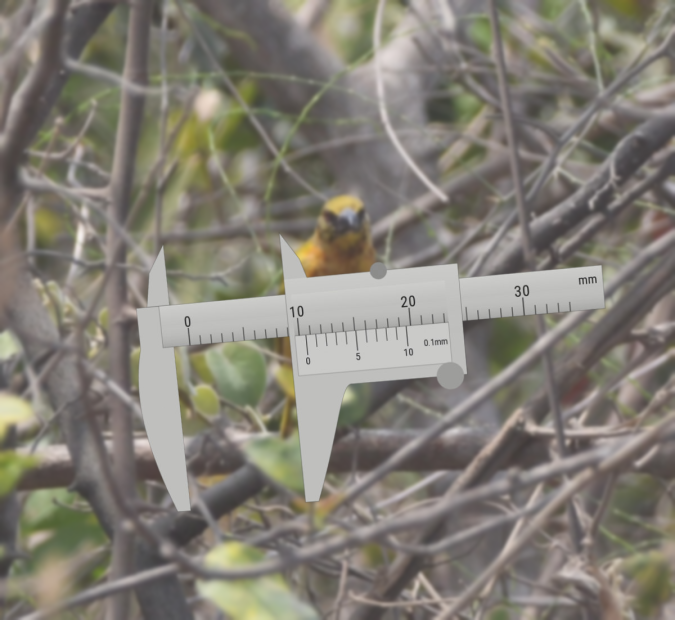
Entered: 10.6; mm
